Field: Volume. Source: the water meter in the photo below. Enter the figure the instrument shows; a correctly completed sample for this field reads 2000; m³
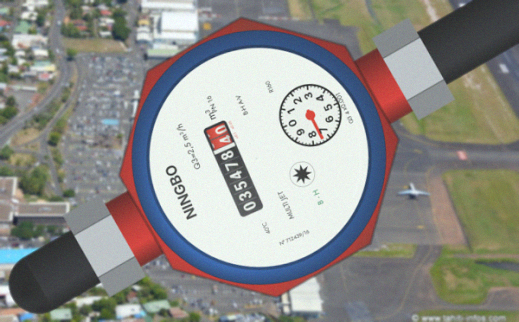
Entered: 35478.397; m³
